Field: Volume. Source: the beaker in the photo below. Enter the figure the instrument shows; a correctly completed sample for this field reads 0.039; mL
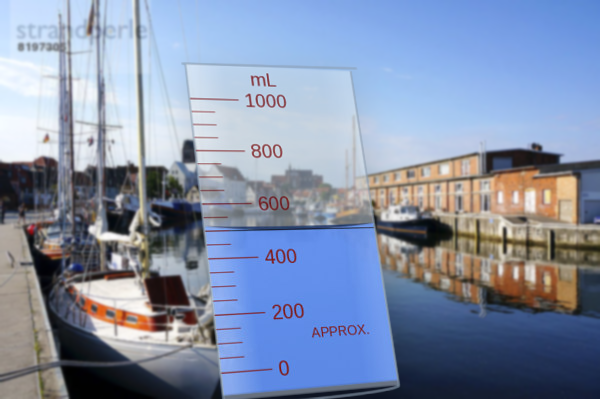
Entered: 500; mL
